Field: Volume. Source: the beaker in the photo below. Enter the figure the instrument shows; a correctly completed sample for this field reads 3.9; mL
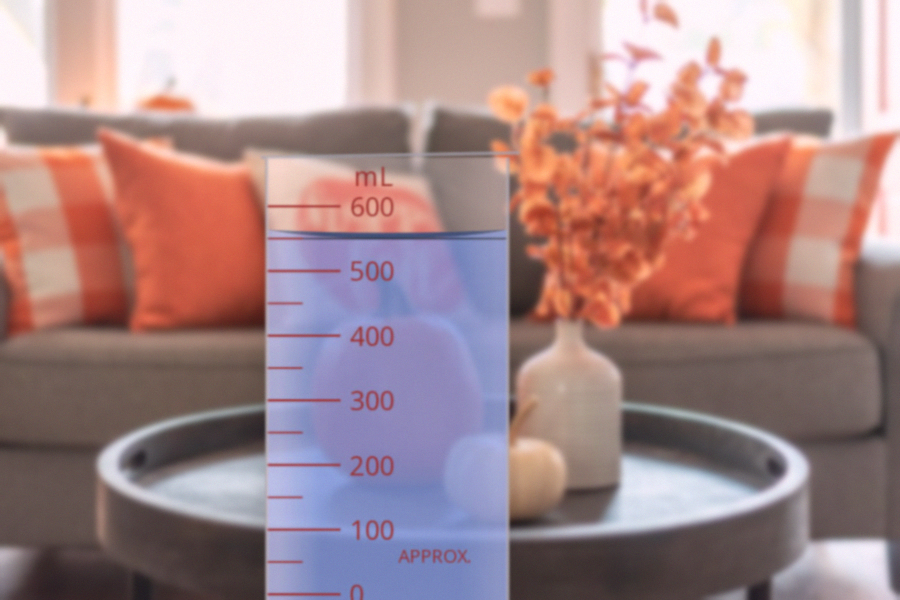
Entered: 550; mL
